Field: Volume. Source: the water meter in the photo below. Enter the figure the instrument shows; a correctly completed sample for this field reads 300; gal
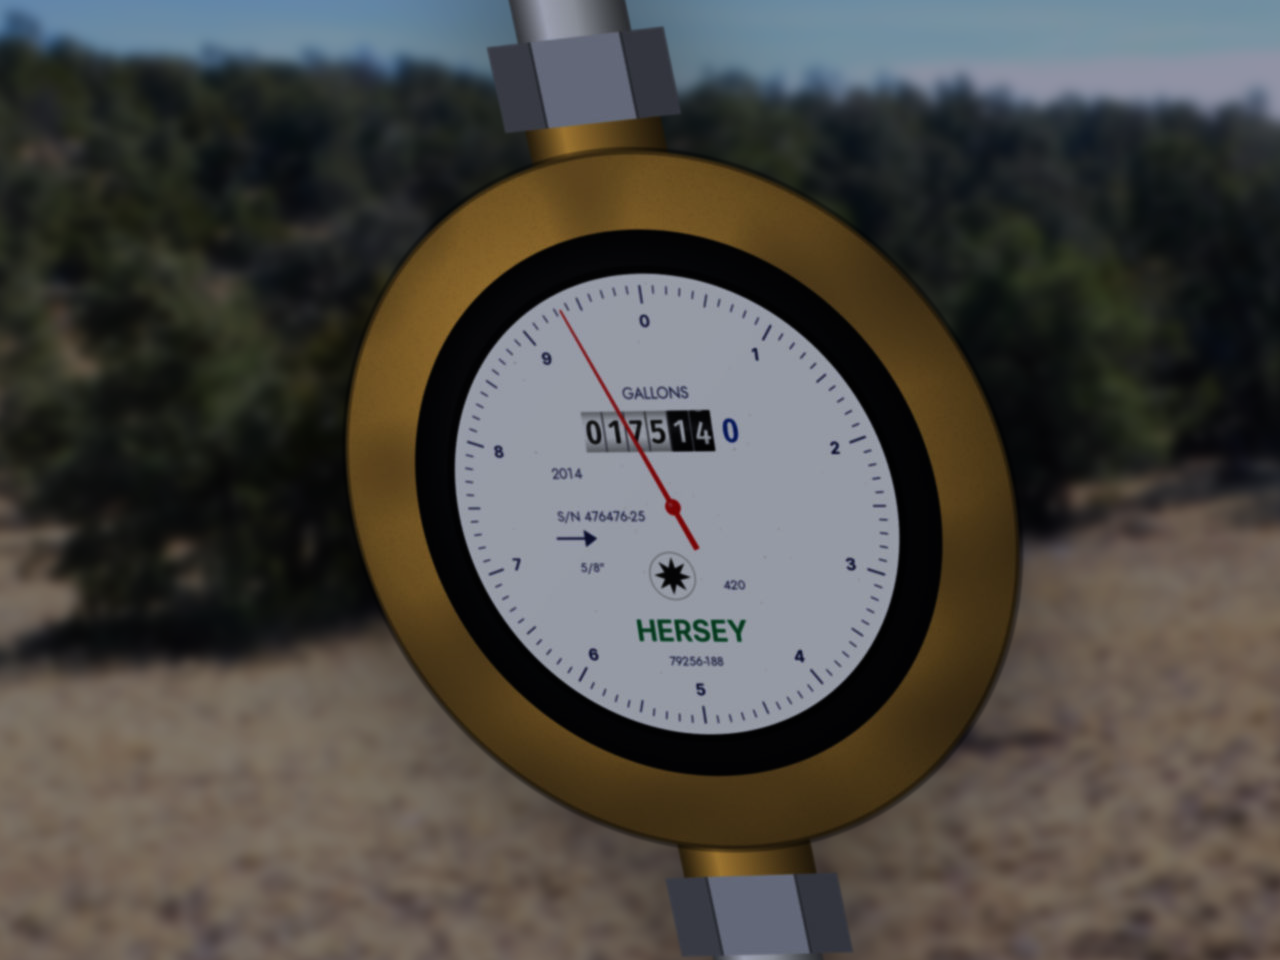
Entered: 175139.3; gal
